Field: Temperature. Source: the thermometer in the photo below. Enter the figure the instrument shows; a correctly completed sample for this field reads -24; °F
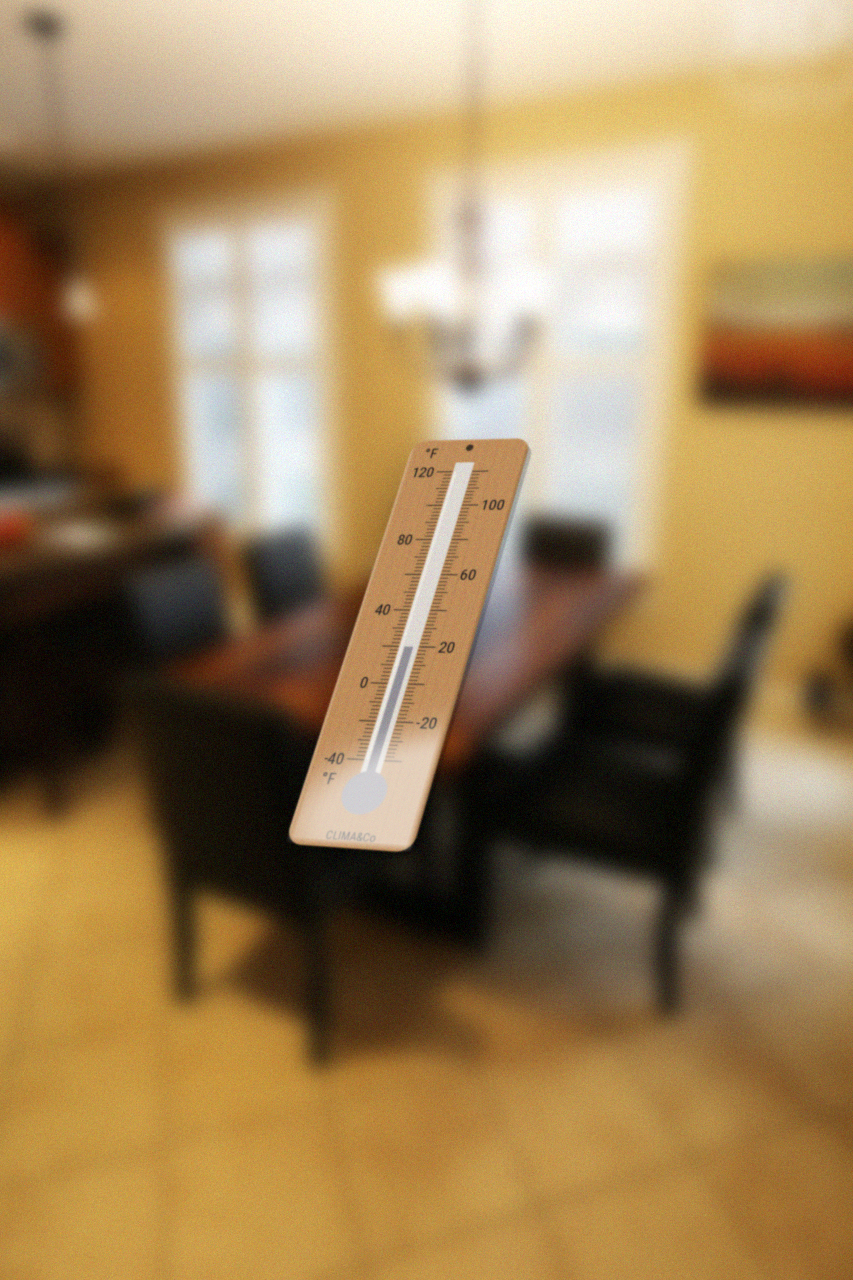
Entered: 20; °F
